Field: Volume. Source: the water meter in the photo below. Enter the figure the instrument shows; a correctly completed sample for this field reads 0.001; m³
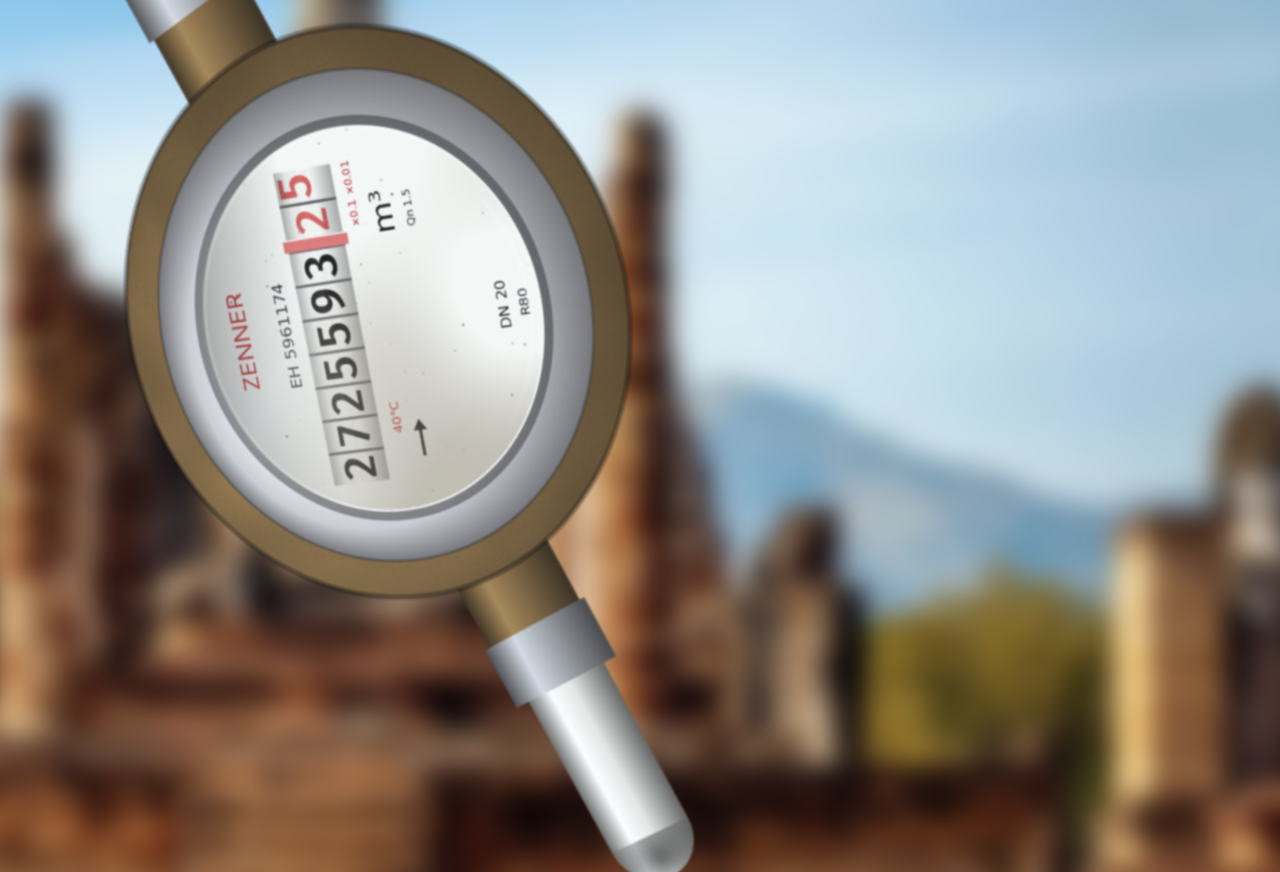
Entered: 2725593.25; m³
